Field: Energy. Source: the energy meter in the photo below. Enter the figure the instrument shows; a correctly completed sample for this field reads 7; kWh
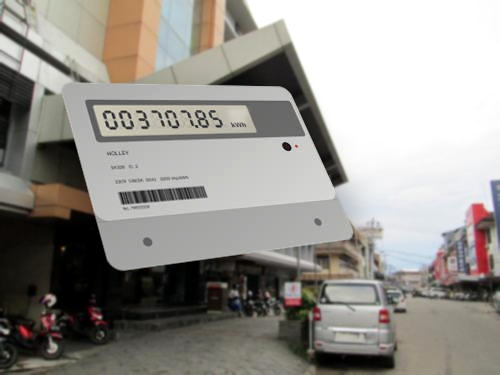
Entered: 3707.85; kWh
